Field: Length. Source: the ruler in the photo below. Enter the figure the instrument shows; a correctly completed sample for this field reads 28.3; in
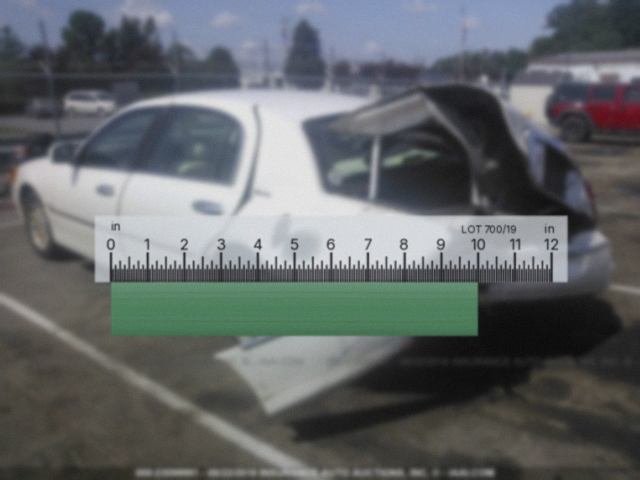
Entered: 10; in
